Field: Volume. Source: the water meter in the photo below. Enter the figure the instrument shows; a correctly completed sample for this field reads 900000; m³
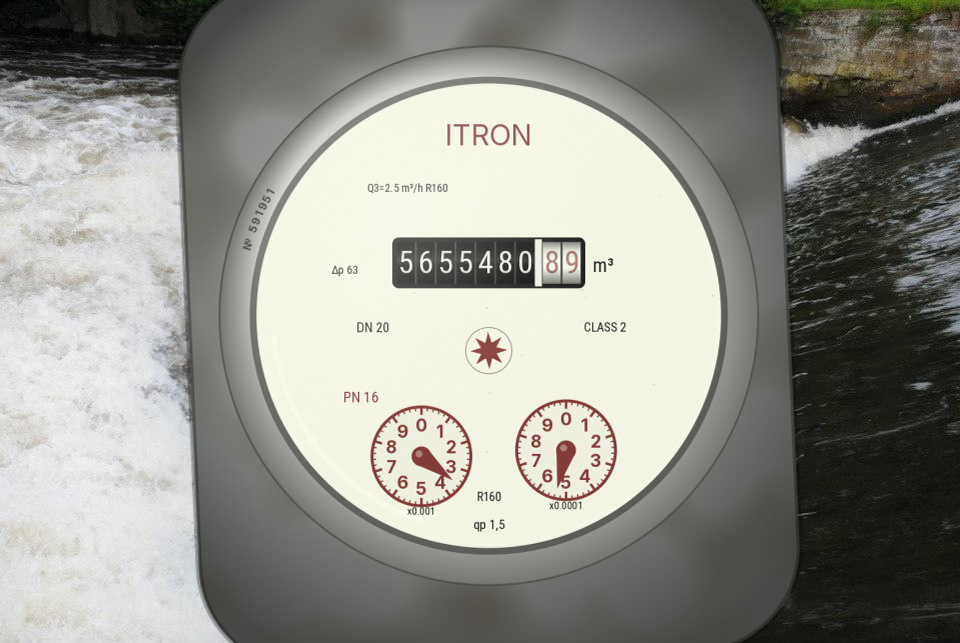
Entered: 5655480.8935; m³
